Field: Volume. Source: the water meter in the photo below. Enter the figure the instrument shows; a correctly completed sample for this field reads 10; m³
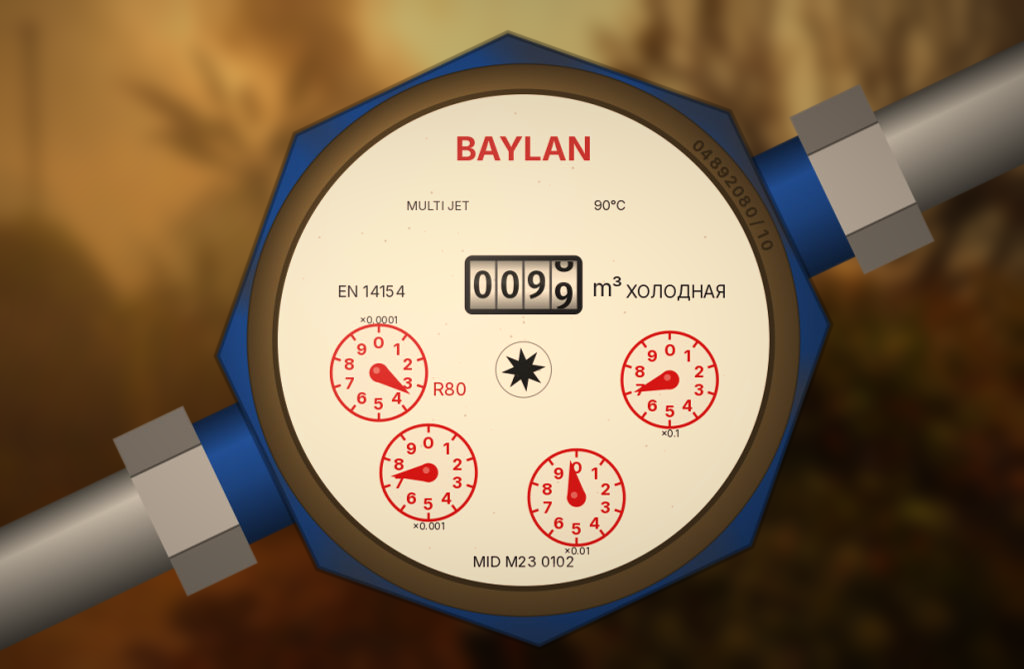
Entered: 98.6973; m³
